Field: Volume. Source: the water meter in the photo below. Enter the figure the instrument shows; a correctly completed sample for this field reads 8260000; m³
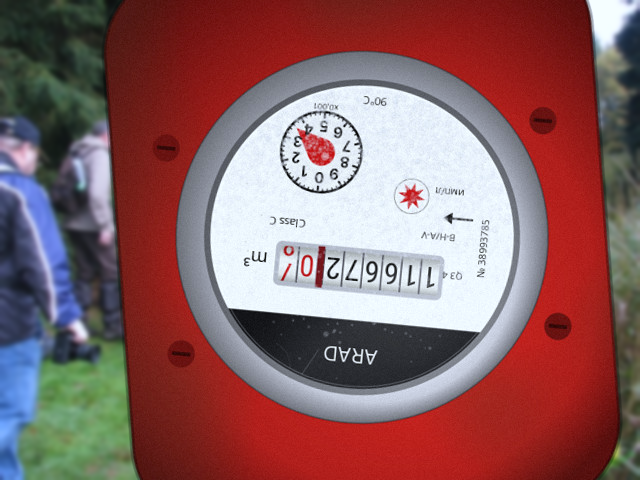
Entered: 116672.073; m³
